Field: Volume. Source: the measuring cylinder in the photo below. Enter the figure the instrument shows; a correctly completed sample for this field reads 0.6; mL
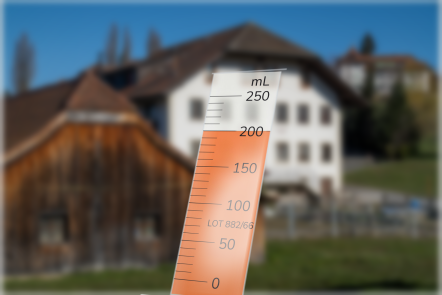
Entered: 200; mL
